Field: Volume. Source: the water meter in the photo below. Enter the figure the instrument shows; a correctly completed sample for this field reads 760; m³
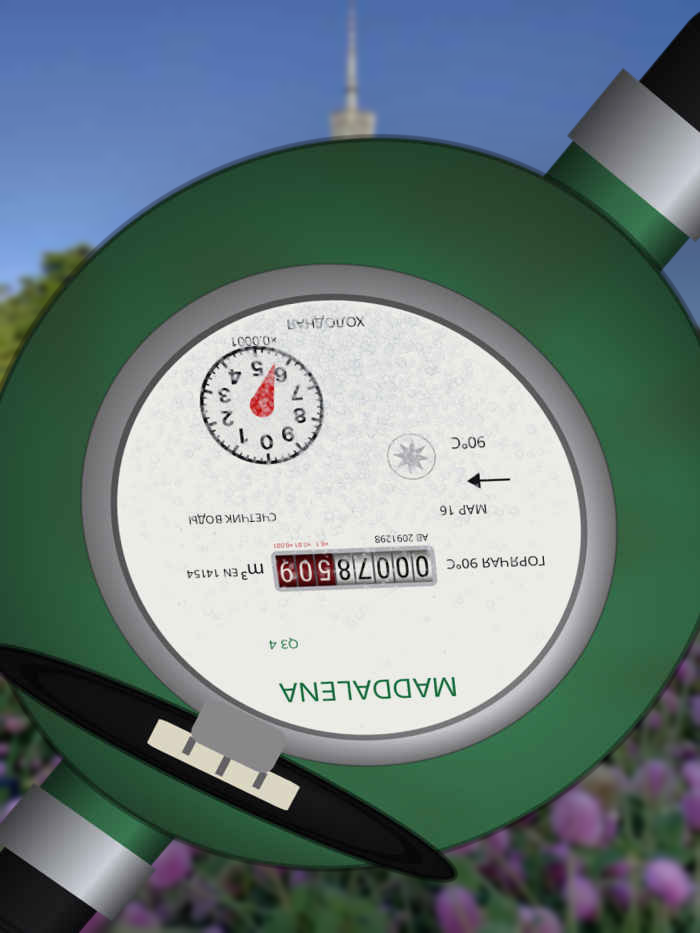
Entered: 78.5095; m³
